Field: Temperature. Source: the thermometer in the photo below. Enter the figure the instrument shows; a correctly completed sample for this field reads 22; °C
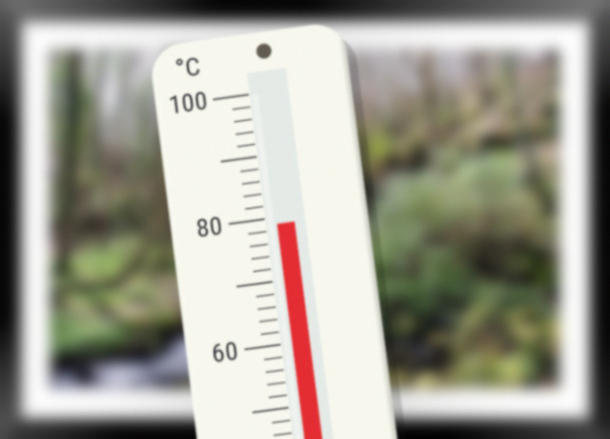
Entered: 79; °C
